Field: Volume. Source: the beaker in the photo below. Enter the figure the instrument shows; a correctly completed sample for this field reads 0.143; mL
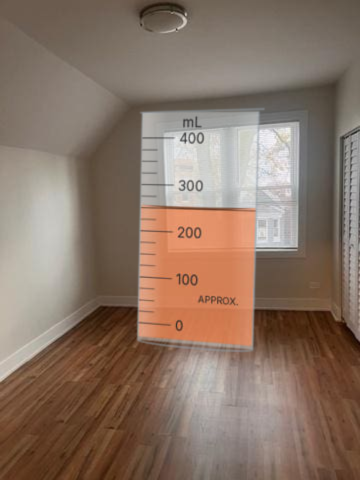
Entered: 250; mL
